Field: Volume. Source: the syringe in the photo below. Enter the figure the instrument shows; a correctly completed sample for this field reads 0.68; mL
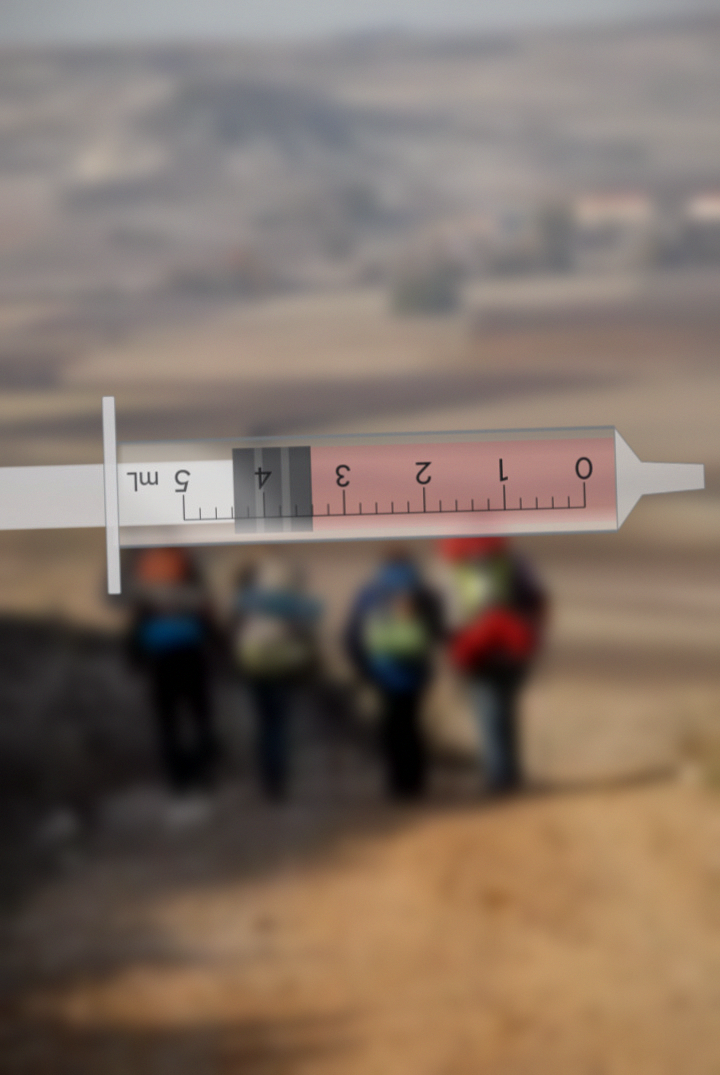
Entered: 3.4; mL
